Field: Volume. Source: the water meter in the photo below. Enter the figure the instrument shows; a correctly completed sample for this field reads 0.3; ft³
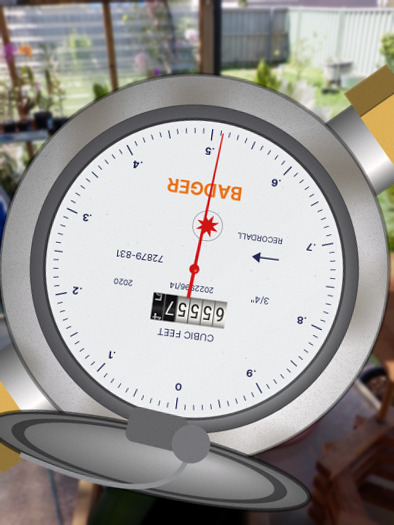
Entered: 655574.51; ft³
